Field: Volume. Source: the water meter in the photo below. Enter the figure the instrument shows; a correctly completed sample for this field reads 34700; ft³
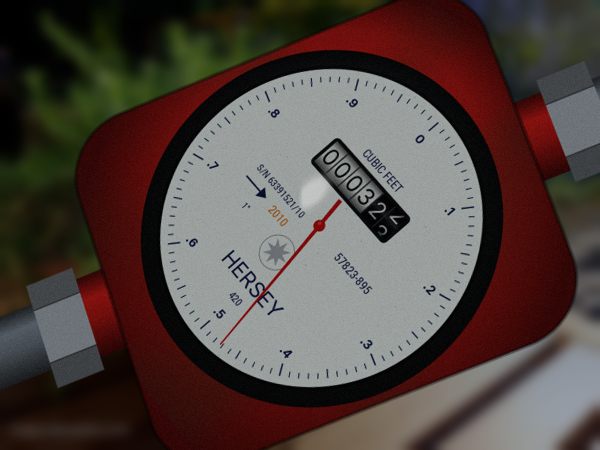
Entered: 322.47; ft³
